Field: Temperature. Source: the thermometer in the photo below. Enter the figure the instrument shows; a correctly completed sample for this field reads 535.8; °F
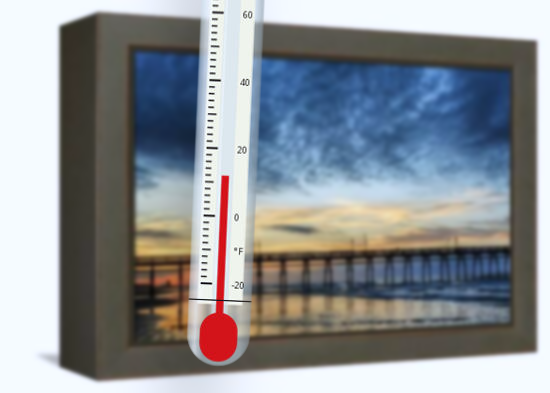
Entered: 12; °F
